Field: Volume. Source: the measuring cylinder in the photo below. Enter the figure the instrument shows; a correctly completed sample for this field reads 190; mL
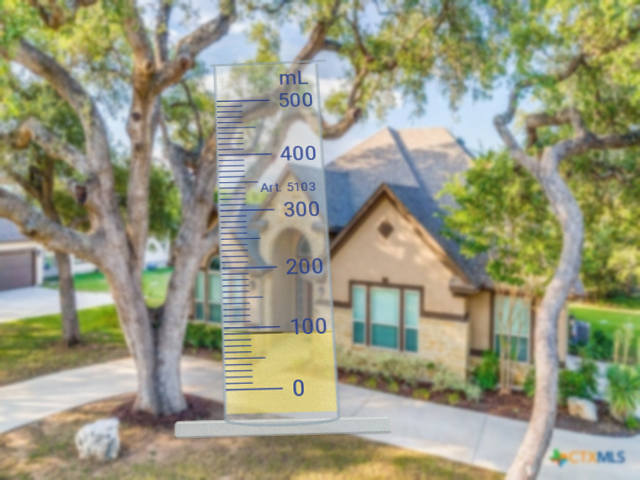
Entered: 90; mL
